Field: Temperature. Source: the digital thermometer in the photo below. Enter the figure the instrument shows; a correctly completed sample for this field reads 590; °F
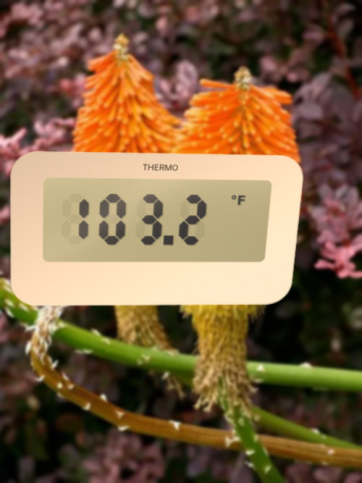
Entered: 103.2; °F
